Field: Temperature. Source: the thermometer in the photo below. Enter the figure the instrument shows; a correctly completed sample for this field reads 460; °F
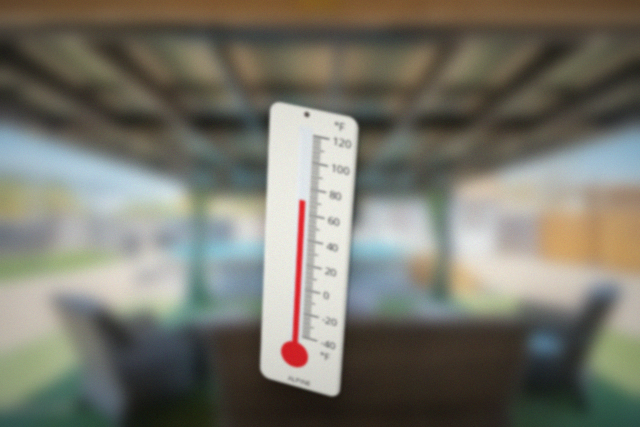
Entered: 70; °F
